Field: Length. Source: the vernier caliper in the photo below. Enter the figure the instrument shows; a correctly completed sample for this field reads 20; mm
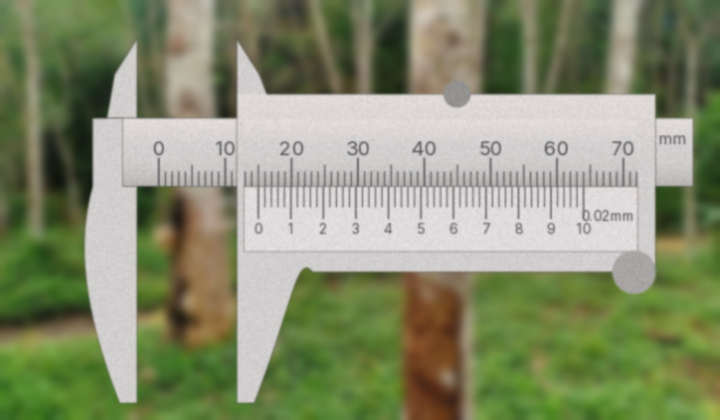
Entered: 15.0; mm
